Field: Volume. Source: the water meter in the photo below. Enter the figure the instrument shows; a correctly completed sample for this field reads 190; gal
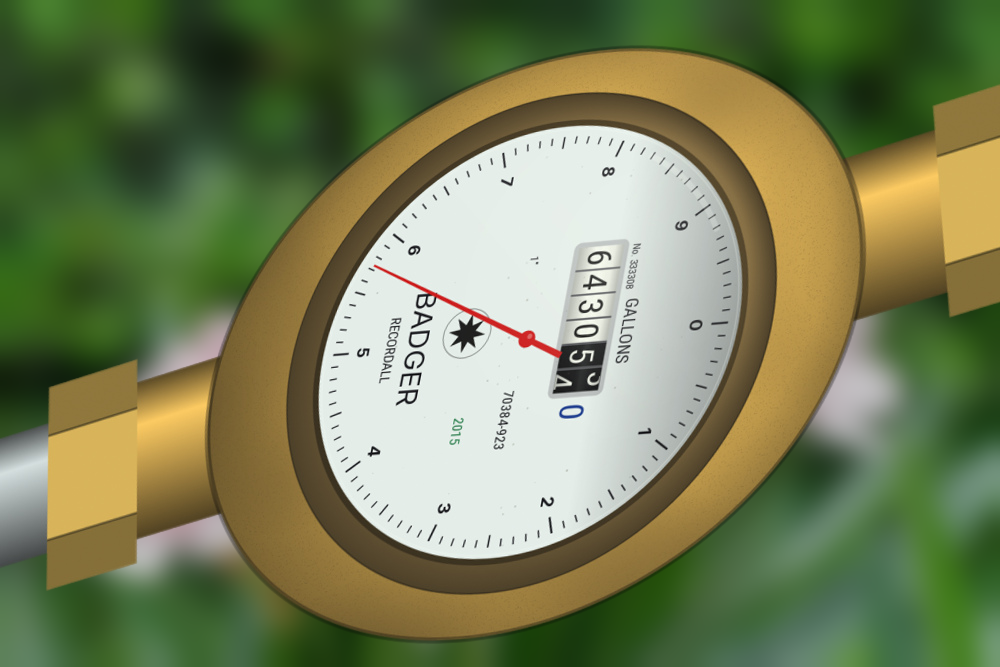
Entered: 6430535.7; gal
